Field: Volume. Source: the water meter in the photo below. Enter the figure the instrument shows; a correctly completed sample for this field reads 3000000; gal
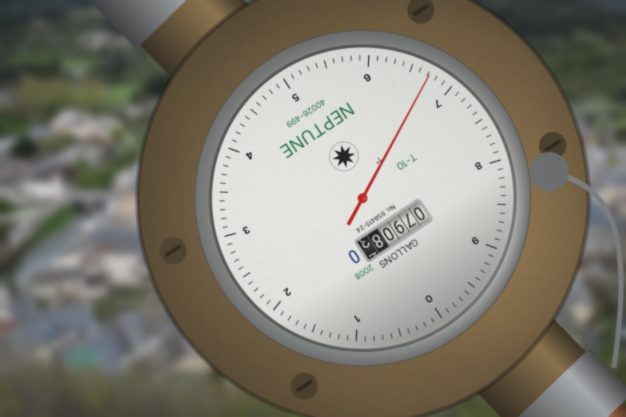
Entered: 790826.7; gal
